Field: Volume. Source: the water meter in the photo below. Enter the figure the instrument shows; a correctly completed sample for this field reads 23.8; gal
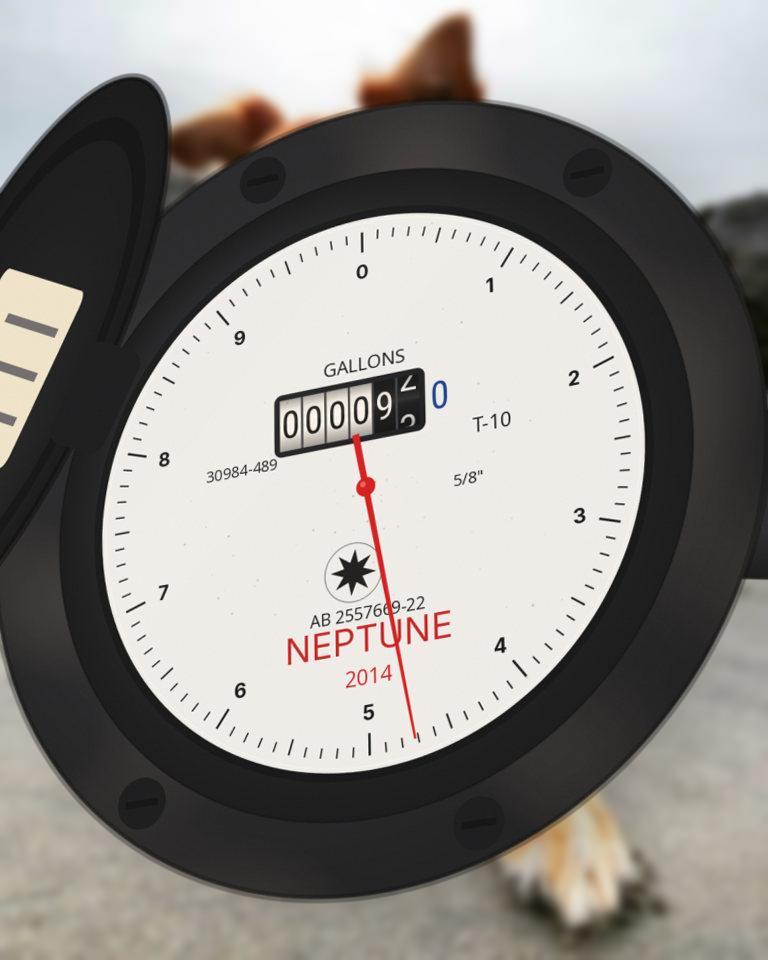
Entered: 924.7; gal
